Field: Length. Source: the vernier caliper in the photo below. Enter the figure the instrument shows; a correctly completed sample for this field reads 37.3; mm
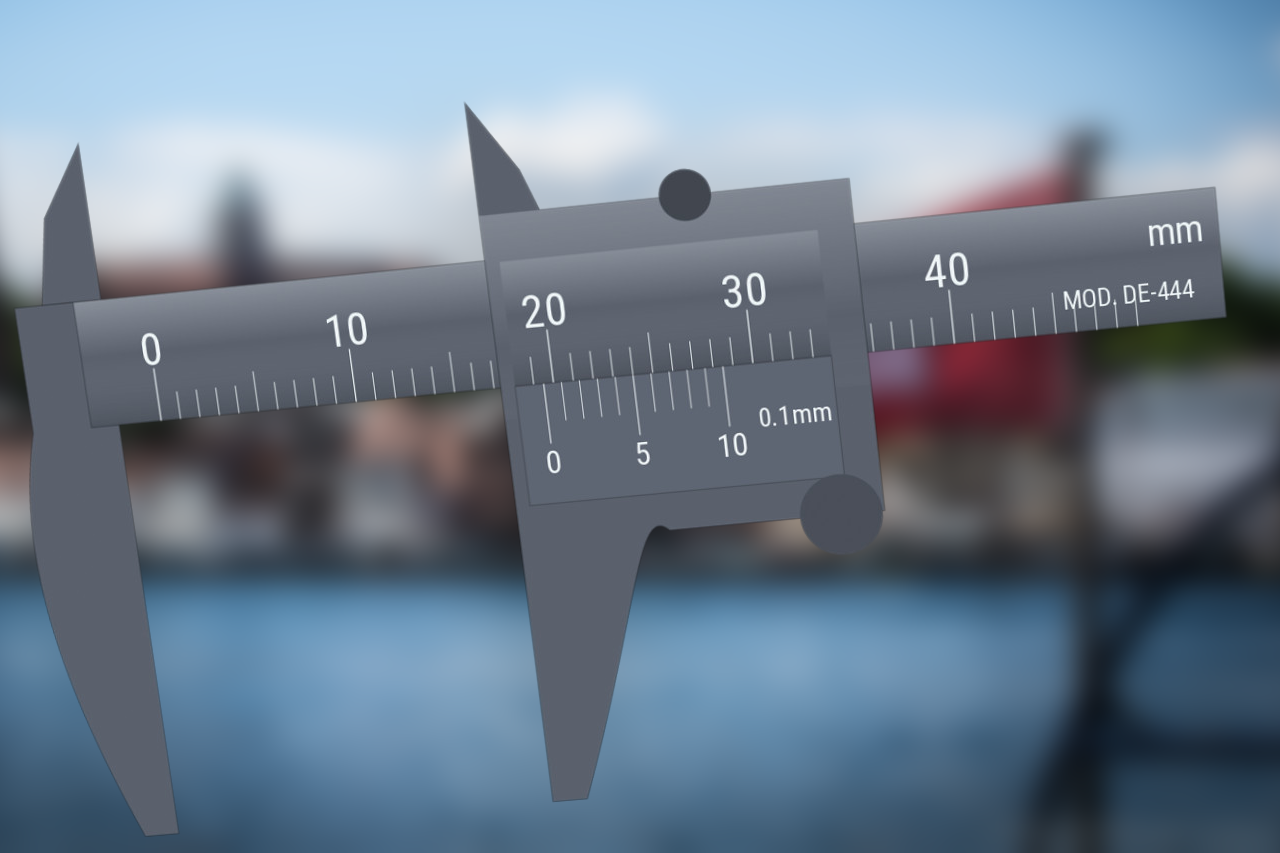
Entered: 19.5; mm
